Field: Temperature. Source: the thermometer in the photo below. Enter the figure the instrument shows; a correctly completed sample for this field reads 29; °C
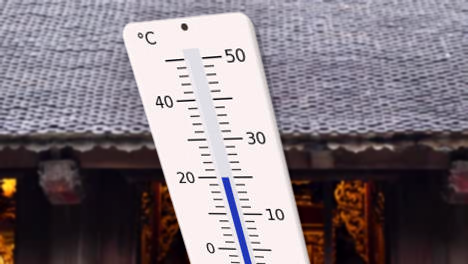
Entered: 20; °C
